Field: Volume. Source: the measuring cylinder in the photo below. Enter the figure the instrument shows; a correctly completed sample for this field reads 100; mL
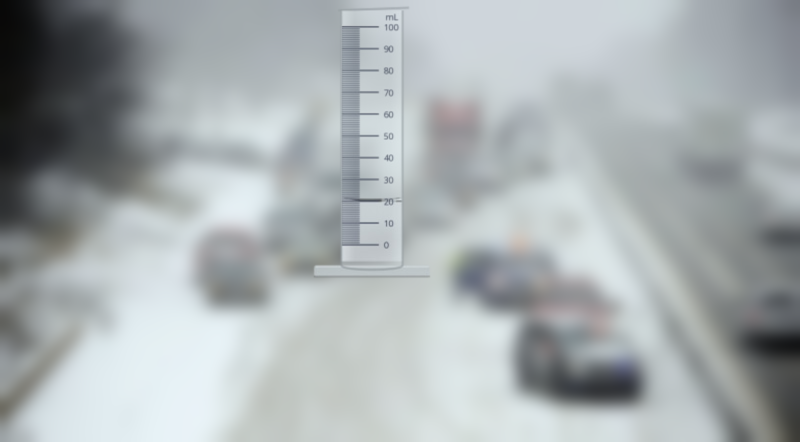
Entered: 20; mL
